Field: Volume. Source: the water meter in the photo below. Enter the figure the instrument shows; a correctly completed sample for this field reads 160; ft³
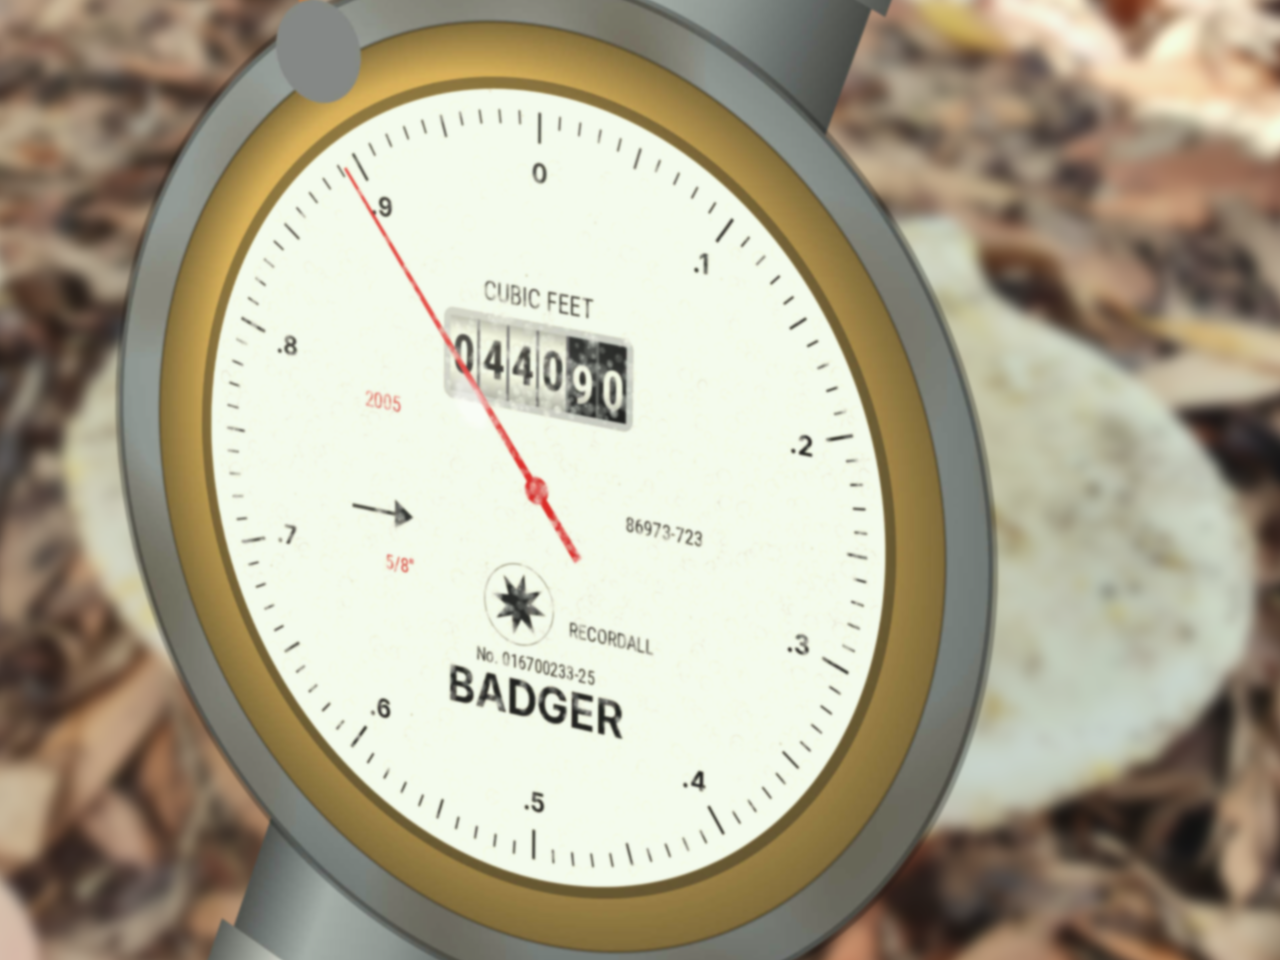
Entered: 44089.89; ft³
